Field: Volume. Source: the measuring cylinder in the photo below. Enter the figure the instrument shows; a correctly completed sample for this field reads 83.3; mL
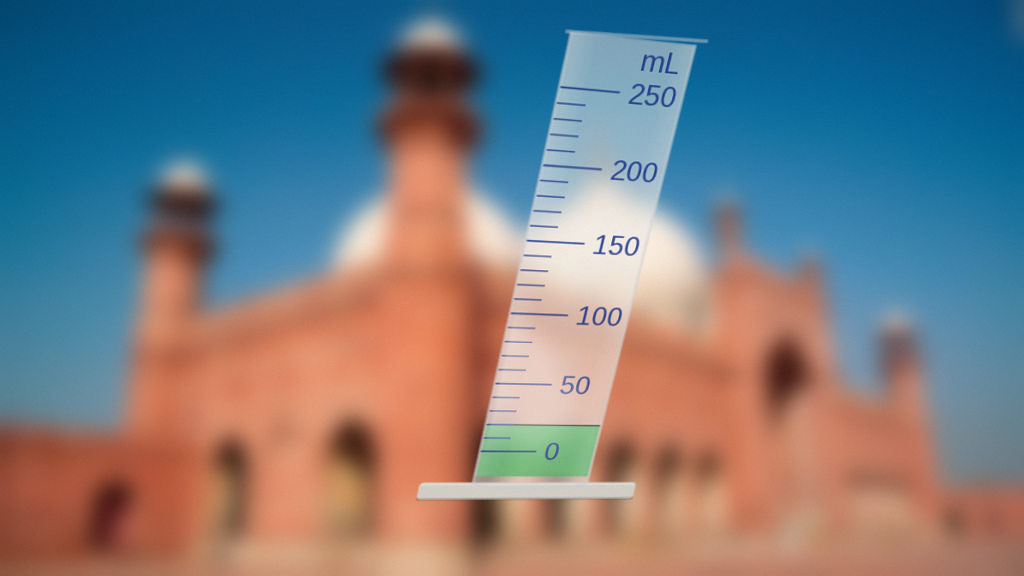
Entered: 20; mL
